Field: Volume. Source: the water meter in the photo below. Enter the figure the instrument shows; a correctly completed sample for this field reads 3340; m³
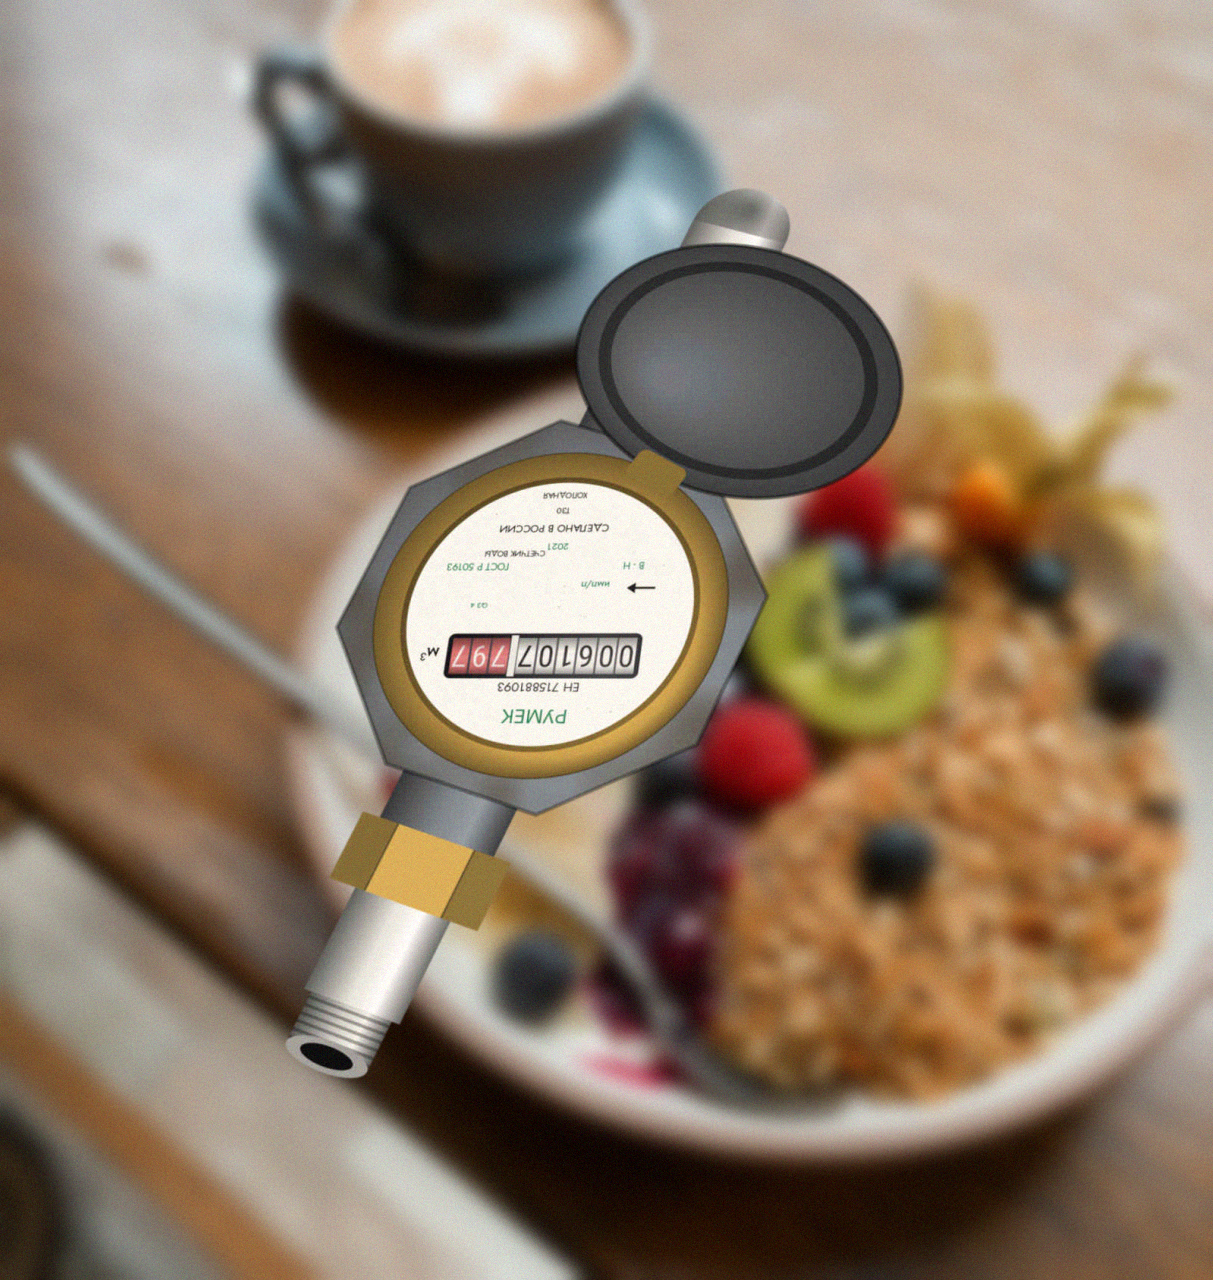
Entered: 6107.797; m³
